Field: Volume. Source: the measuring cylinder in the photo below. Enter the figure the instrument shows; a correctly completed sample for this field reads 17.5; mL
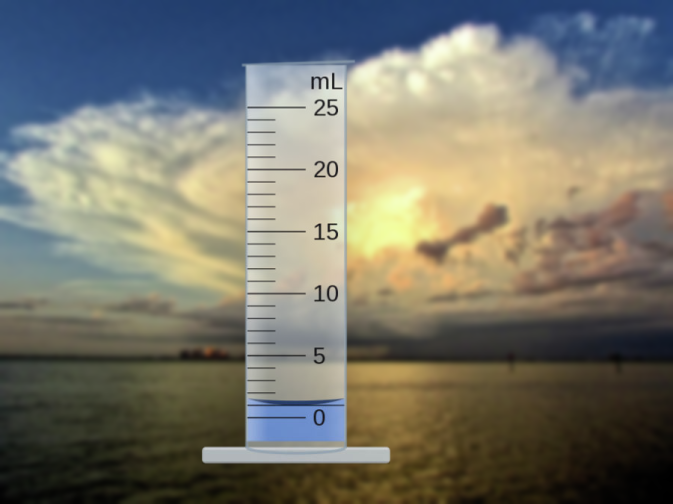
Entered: 1; mL
